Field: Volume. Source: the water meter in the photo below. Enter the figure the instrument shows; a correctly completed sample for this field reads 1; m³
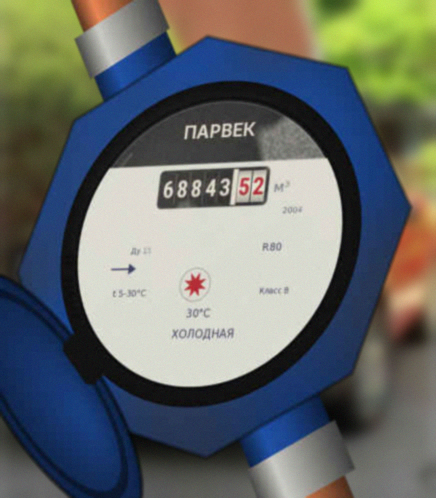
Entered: 68843.52; m³
